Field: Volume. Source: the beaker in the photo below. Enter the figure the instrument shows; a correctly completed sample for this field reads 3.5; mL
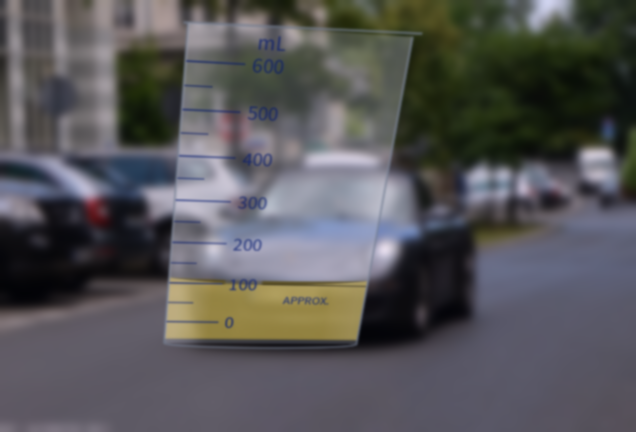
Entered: 100; mL
